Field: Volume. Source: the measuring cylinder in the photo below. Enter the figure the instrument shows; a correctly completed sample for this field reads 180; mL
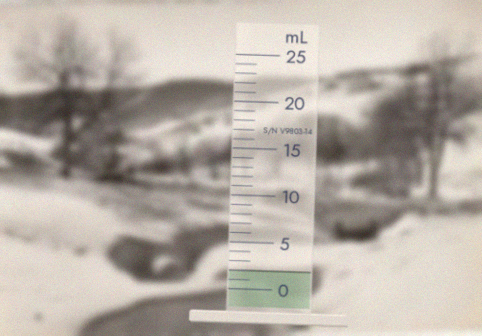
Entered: 2; mL
